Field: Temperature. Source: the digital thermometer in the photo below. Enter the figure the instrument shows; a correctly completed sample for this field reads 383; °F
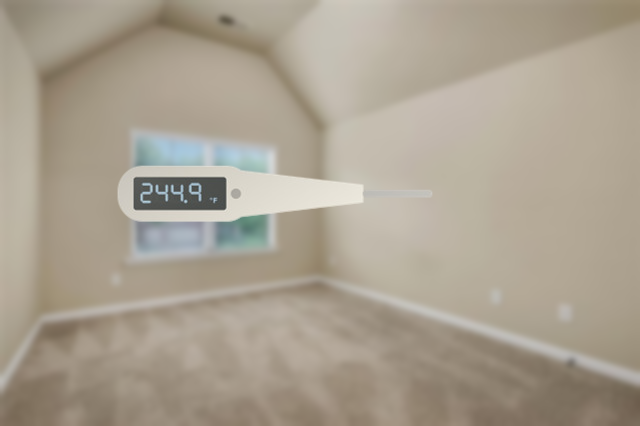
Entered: 244.9; °F
